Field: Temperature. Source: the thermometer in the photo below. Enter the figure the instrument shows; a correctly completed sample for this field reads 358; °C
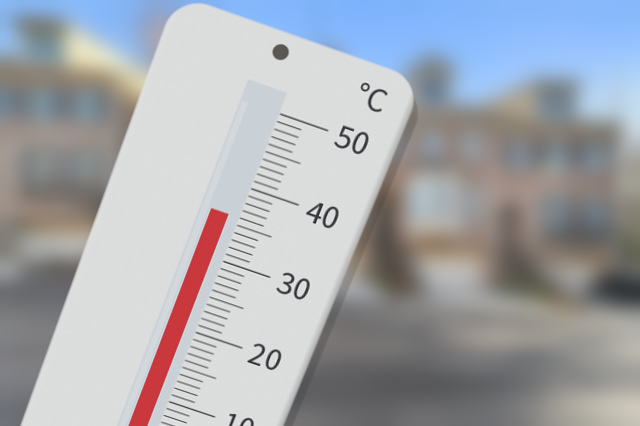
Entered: 36; °C
